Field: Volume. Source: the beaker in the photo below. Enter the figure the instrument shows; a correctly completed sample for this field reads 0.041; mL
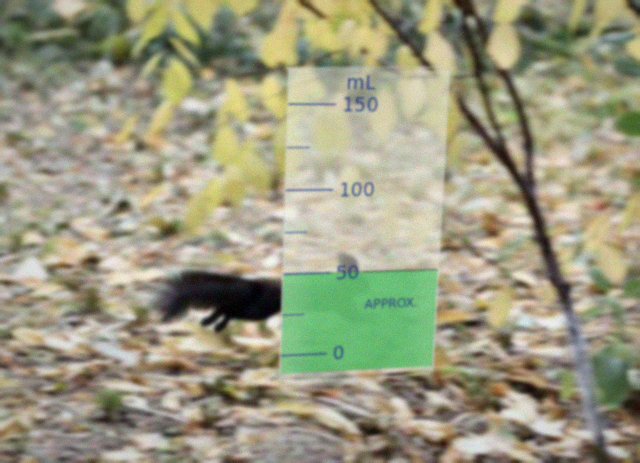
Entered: 50; mL
